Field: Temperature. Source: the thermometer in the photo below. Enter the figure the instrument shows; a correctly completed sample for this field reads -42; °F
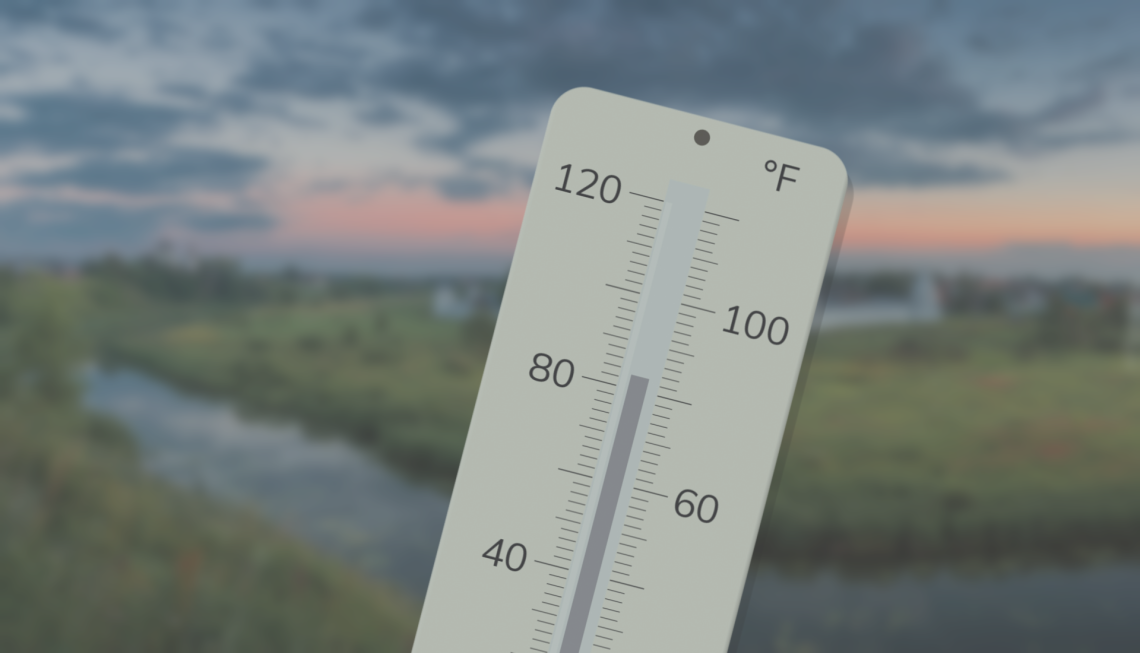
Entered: 83; °F
